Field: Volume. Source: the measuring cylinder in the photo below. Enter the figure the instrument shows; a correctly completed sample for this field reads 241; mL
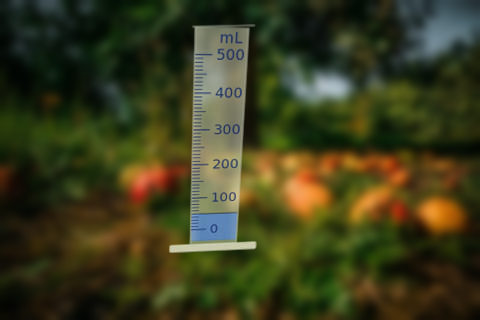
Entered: 50; mL
